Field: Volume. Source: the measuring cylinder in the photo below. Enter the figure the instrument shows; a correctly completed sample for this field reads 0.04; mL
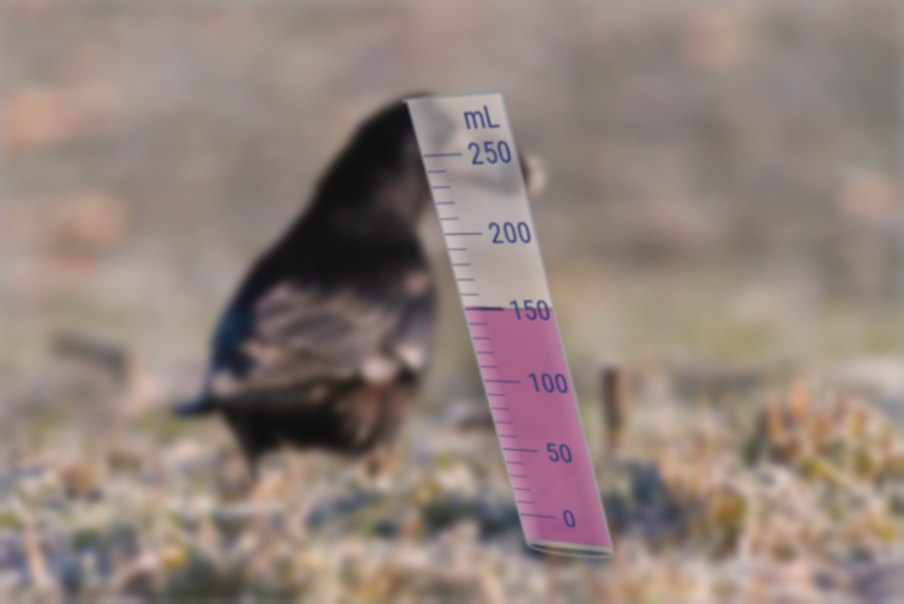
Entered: 150; mL
